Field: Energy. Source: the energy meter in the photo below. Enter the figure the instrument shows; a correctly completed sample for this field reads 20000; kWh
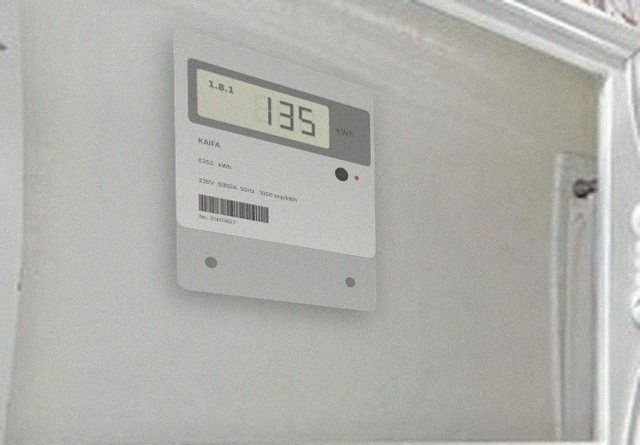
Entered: 135; kWh
